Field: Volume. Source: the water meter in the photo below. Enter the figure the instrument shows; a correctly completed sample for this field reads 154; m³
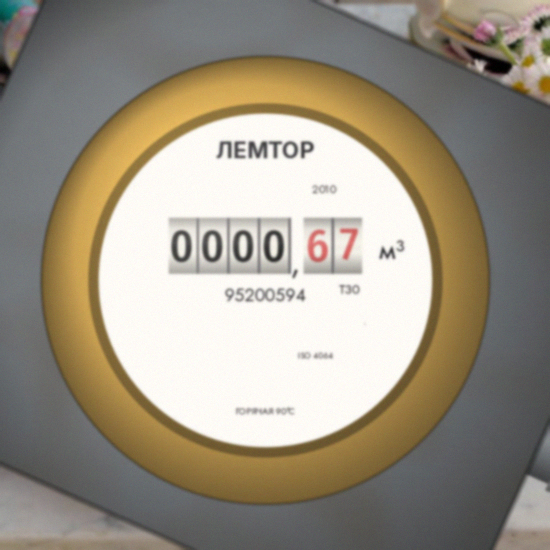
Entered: 0.67; m³
